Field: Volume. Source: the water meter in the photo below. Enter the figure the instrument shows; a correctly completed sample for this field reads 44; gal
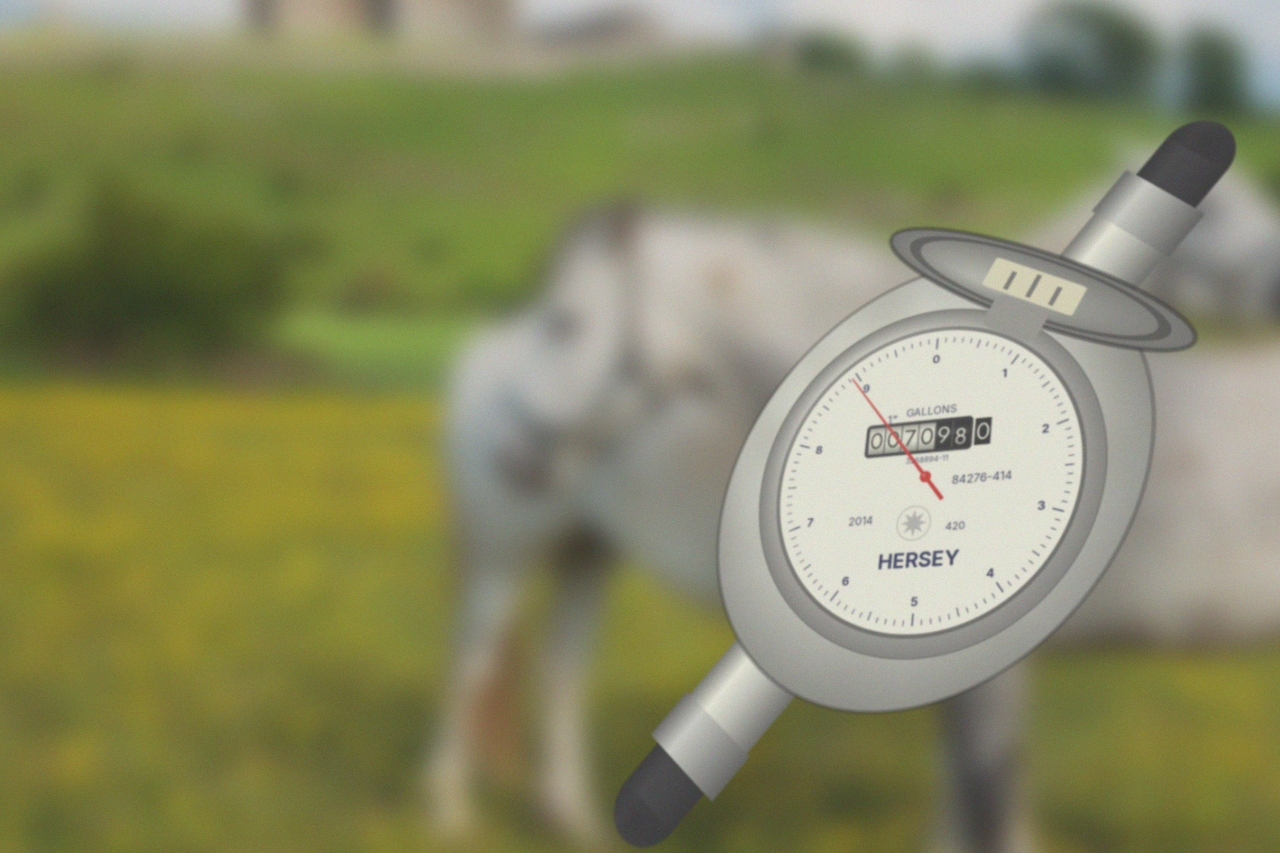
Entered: 70978.9; gal
